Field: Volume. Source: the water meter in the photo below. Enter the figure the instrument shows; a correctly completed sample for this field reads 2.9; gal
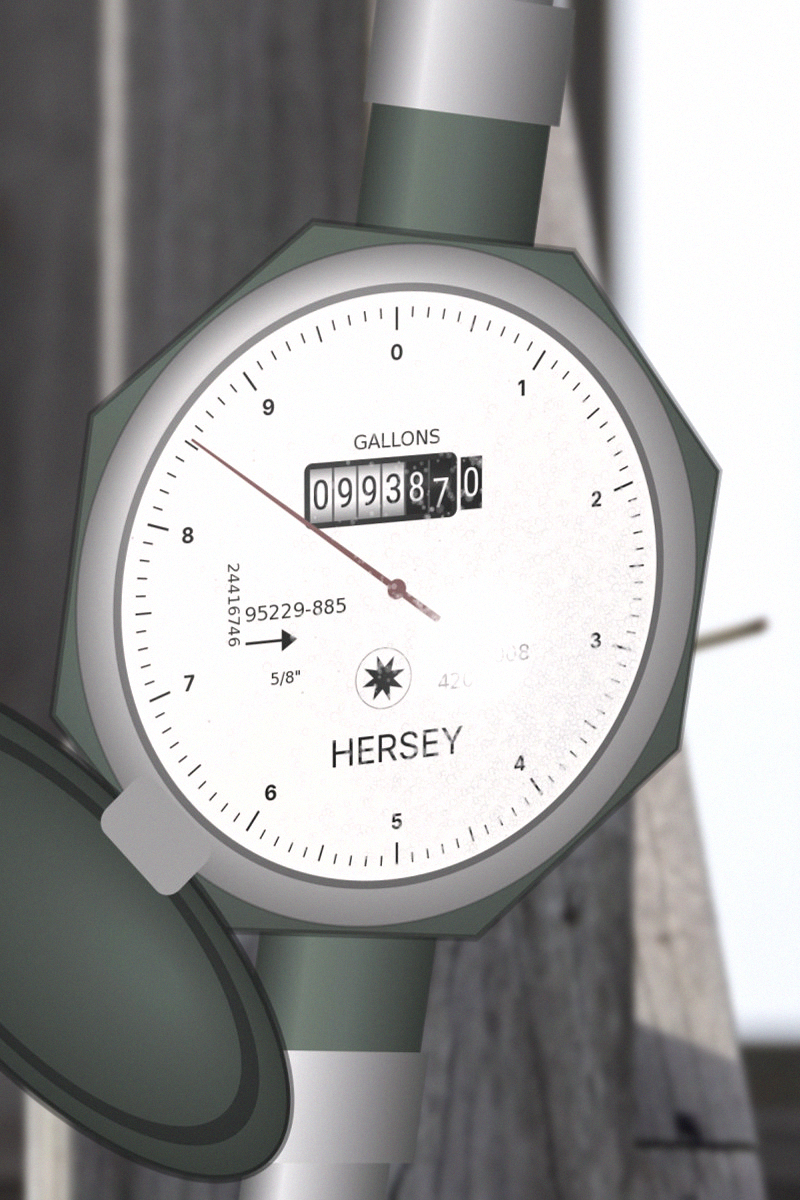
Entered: 993868.5; gal
